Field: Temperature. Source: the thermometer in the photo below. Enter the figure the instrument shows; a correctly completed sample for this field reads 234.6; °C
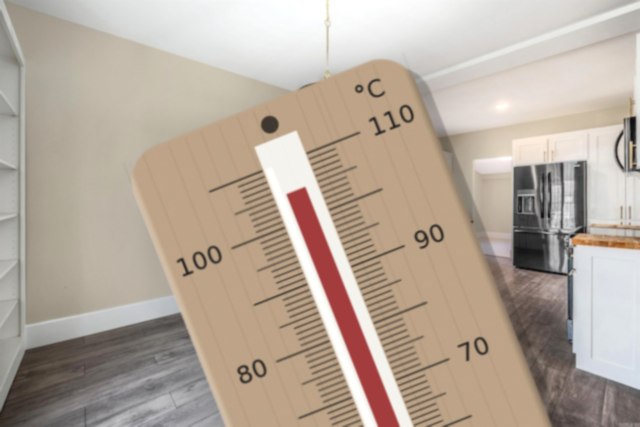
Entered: 105; °C
